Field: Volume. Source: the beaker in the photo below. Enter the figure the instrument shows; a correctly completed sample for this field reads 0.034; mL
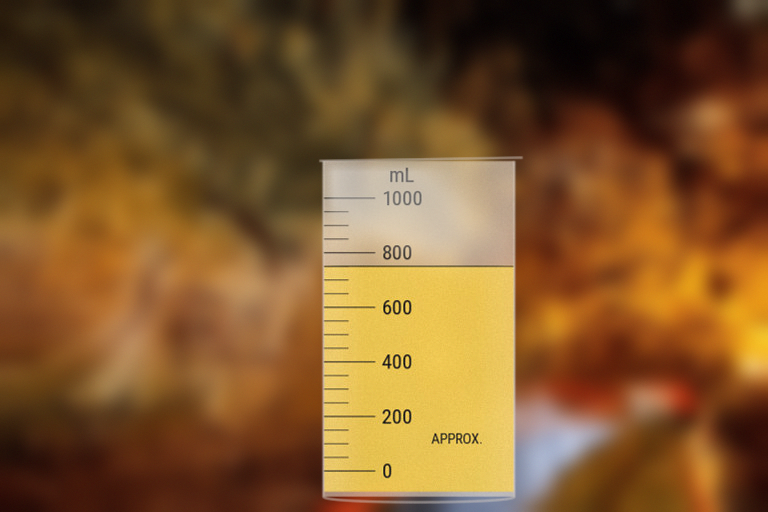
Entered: 750; mL
